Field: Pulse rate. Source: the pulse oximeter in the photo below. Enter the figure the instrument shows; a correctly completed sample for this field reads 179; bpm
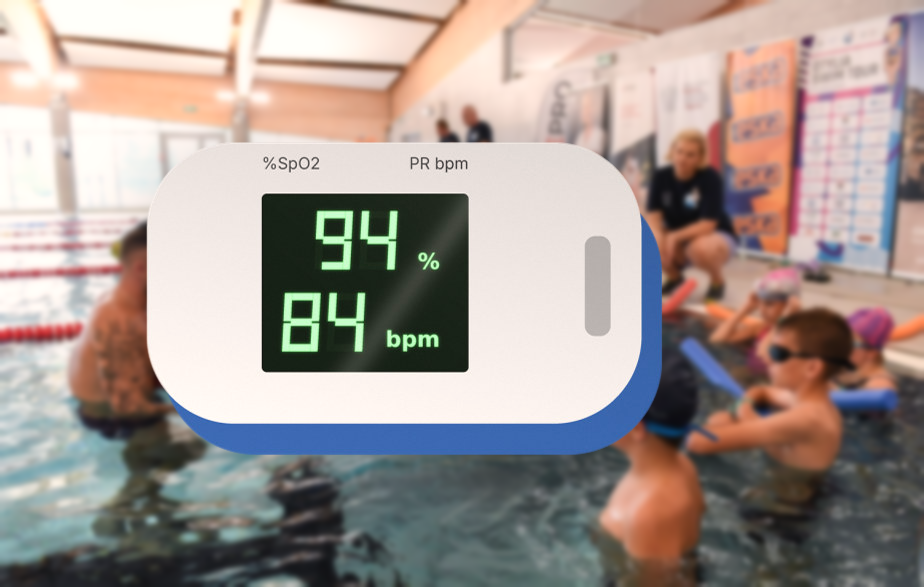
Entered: 84; bpm
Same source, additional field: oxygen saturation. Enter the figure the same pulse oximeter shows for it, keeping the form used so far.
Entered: 94; %
